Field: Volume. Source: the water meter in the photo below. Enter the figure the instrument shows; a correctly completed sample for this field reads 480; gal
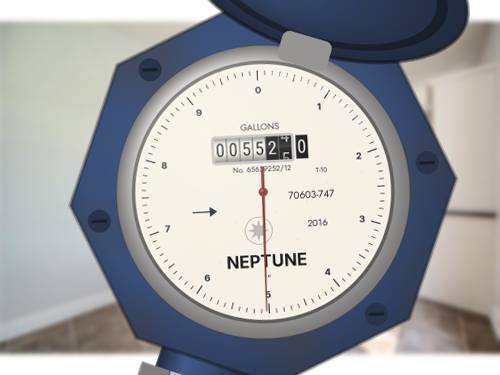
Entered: 55245.0; gal
